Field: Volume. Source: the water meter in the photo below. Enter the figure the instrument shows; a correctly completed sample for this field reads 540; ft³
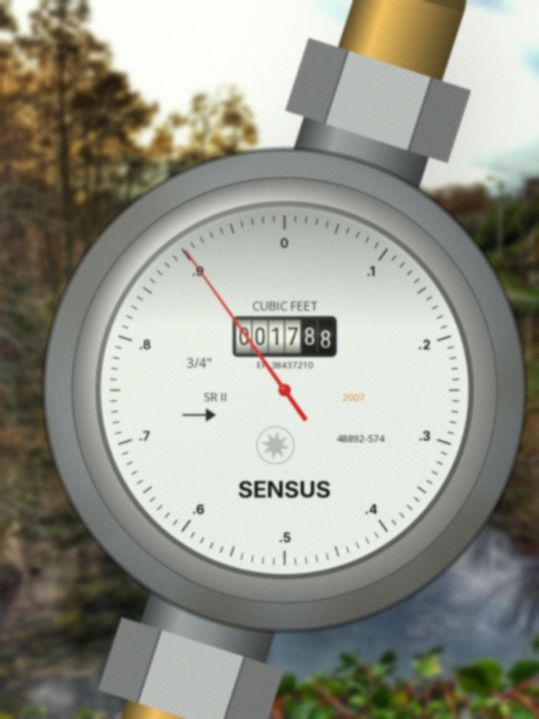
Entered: 1787.90; ft³
